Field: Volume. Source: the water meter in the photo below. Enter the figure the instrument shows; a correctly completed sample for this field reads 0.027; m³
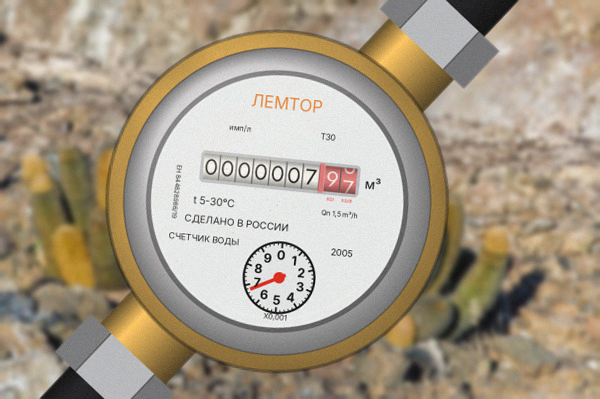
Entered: 7.966; m³
